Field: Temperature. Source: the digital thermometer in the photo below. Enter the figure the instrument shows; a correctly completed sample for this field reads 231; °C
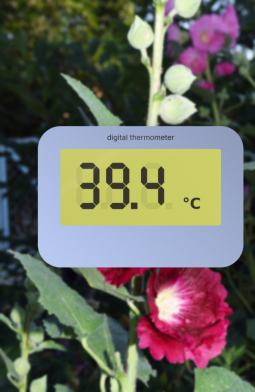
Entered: 39.4; °C
